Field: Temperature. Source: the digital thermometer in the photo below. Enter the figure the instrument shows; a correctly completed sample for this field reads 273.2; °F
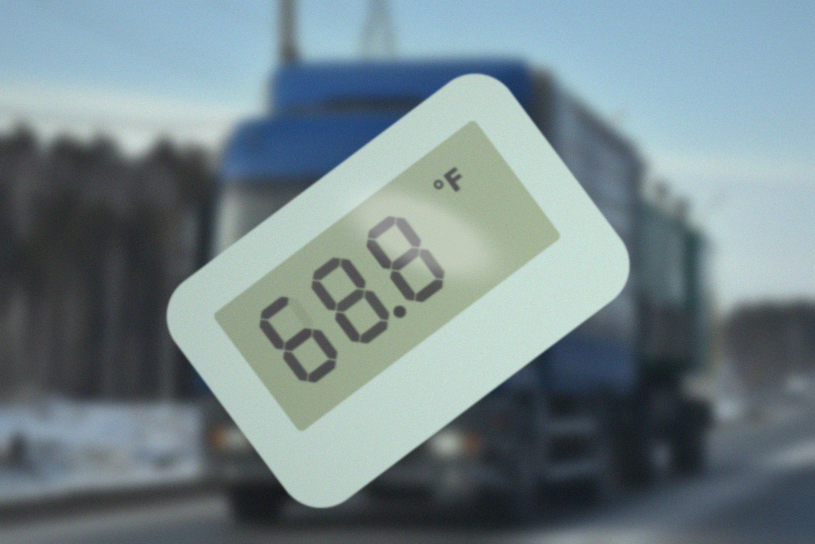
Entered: 68.8; °F
